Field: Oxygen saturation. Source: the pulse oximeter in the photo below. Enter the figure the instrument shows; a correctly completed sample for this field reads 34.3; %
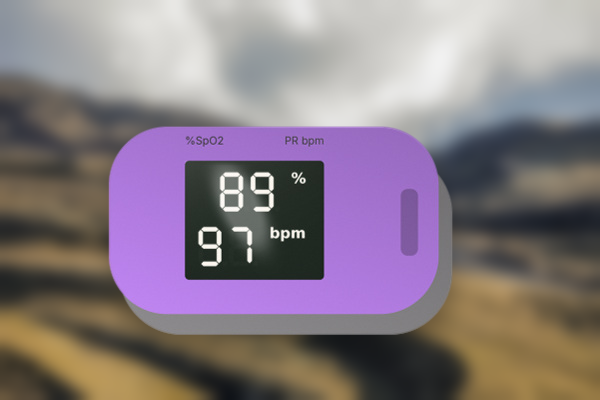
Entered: 89; %
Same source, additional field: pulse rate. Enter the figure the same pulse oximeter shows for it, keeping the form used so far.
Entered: 97; bpm
